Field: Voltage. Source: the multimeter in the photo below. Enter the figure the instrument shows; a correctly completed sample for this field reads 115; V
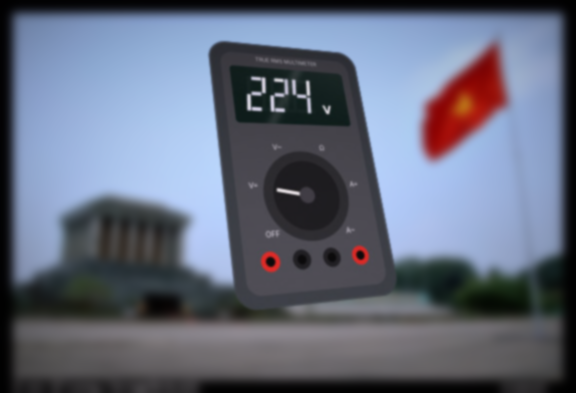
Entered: 224; V
